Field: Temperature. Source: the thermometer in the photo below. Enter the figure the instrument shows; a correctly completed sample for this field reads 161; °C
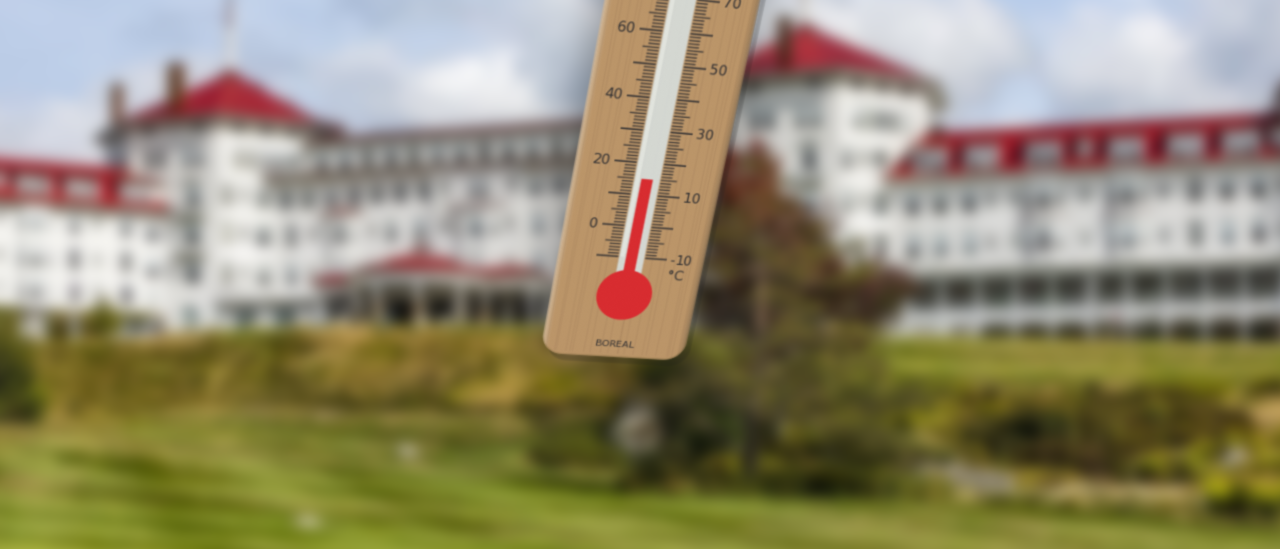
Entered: 15; °C
